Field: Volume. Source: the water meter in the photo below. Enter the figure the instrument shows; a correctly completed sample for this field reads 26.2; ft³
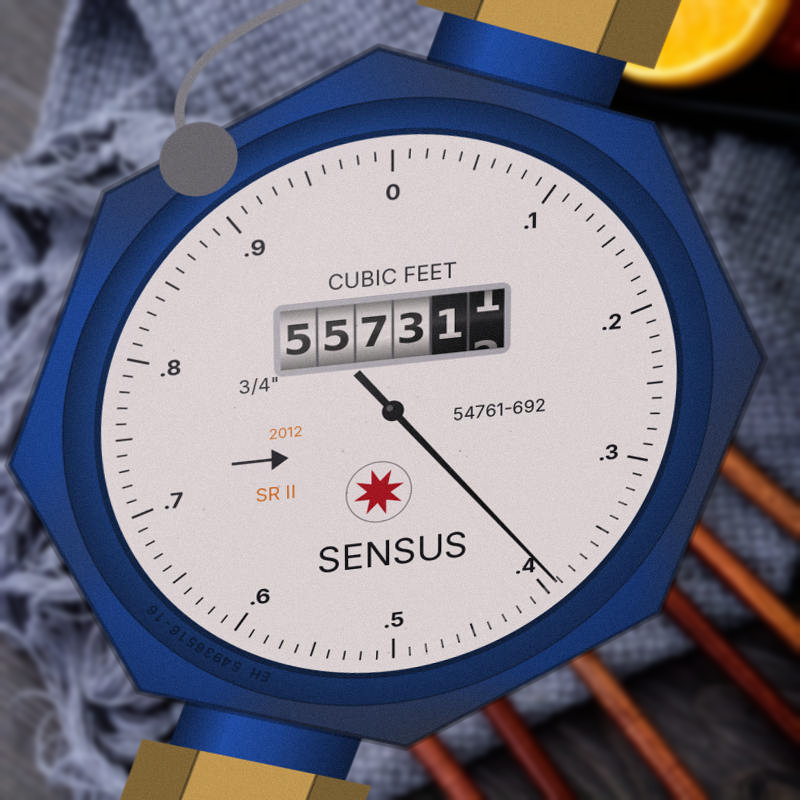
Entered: 557311.39; ft³
